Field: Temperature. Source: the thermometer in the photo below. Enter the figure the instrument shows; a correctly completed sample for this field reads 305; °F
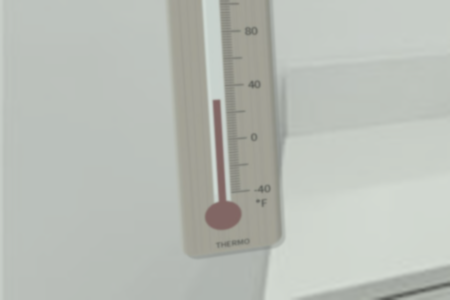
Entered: 30; °F
